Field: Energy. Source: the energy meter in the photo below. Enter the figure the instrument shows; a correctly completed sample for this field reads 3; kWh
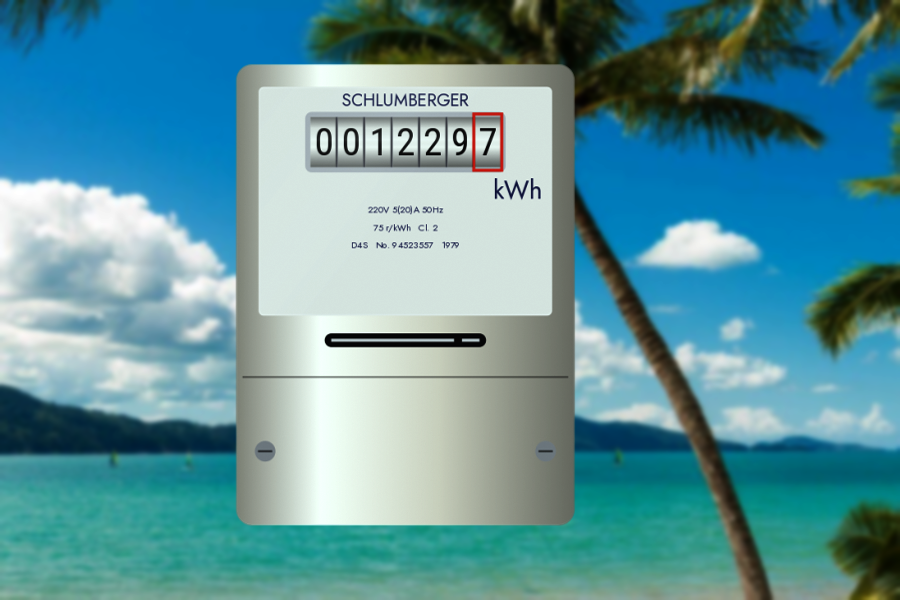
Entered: 1229.7; kWh
